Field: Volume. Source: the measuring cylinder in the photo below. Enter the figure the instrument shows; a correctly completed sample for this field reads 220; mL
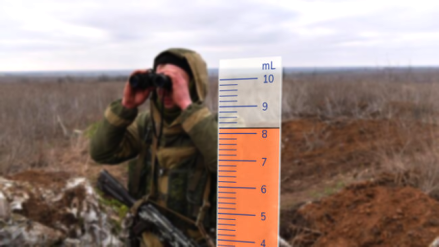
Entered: 8.2; mL
